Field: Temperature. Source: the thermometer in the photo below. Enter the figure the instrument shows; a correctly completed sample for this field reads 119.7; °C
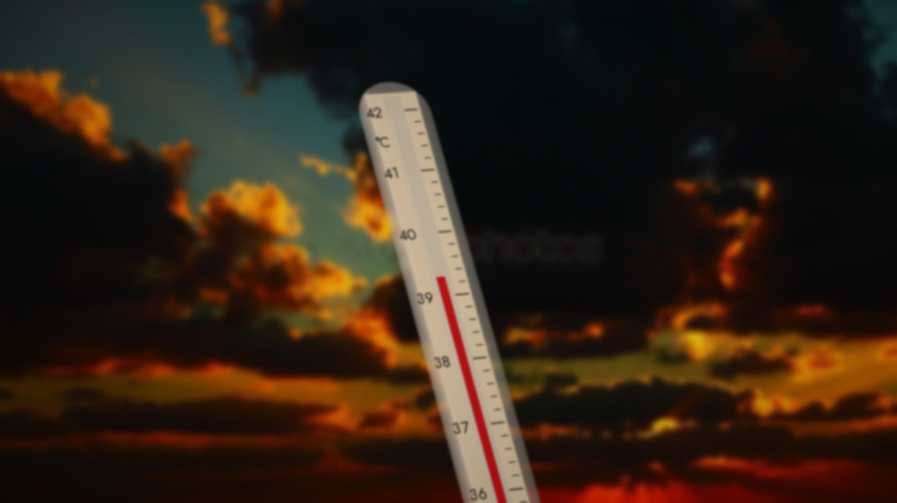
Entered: 39.3; °C
